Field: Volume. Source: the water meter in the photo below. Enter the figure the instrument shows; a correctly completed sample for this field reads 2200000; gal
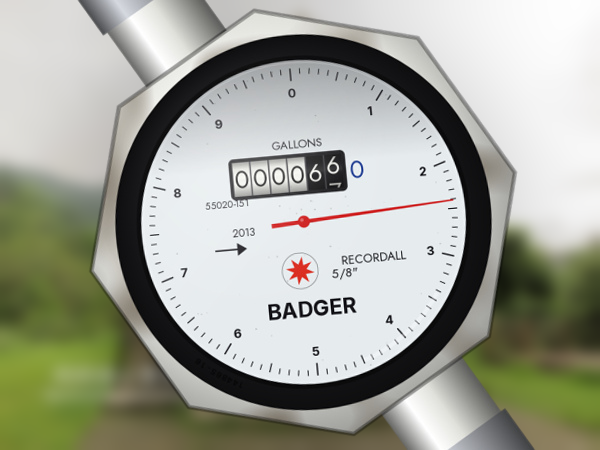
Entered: 662.4; gal
